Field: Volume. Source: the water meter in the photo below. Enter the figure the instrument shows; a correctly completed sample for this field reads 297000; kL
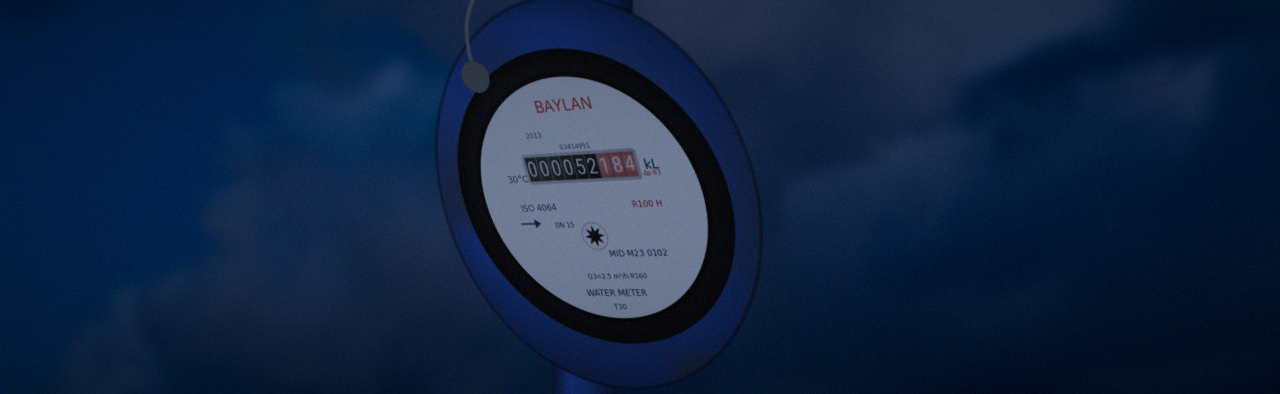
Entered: 52.184; kL
